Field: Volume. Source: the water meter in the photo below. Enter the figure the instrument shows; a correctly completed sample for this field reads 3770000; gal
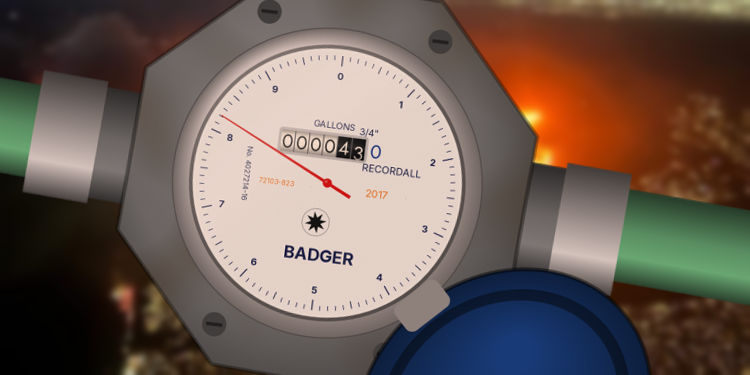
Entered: 428.2; gal
